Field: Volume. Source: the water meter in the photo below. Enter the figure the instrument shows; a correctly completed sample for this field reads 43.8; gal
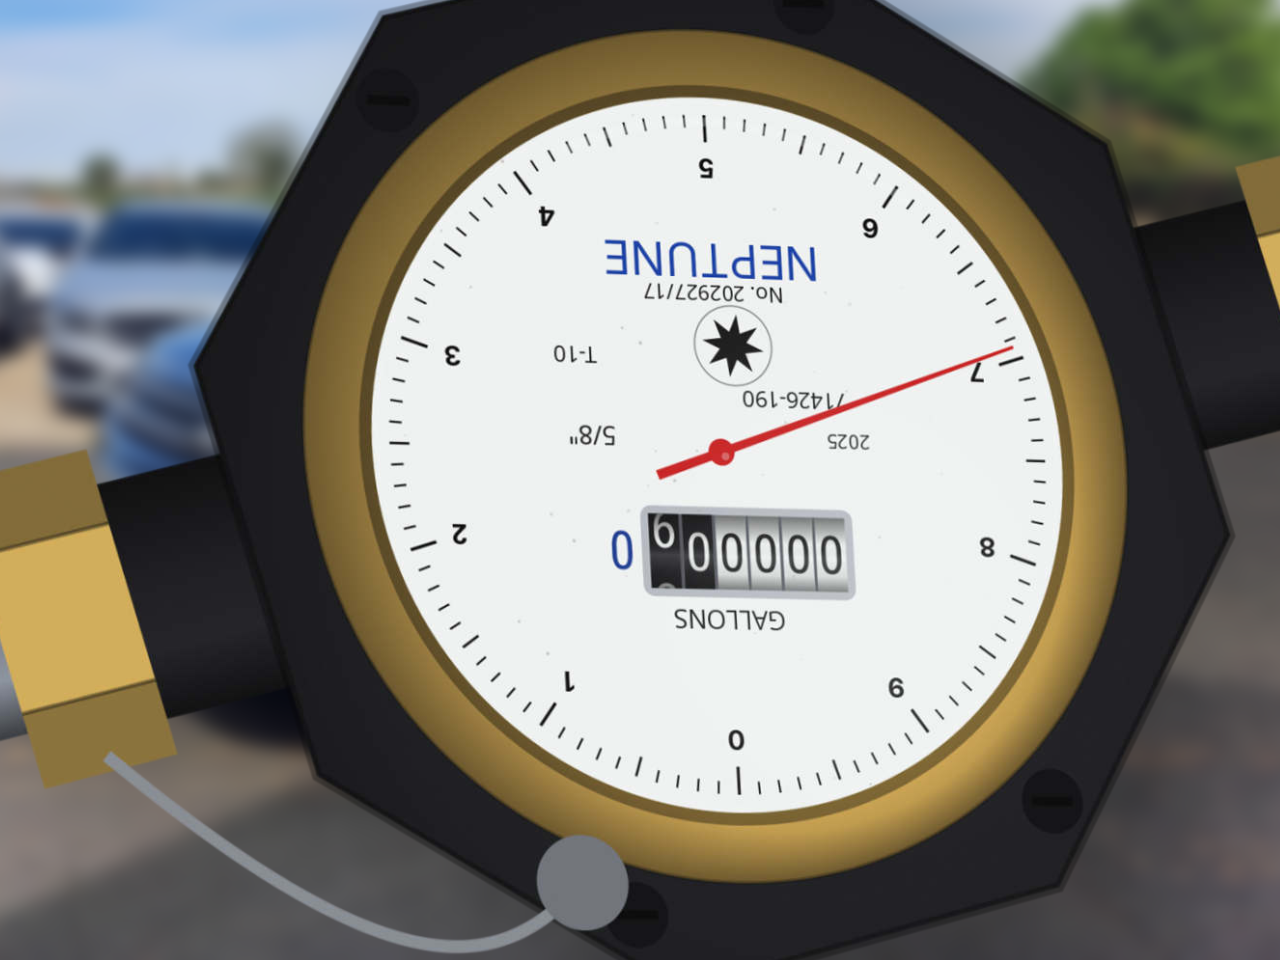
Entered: 86.9; gal
